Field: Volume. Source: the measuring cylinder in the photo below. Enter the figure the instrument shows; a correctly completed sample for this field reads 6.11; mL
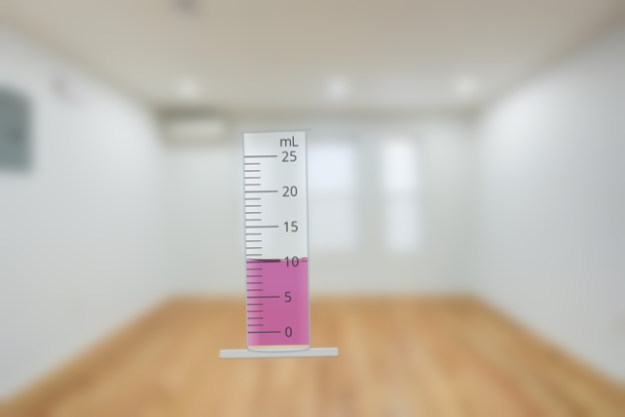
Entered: 10; mL
